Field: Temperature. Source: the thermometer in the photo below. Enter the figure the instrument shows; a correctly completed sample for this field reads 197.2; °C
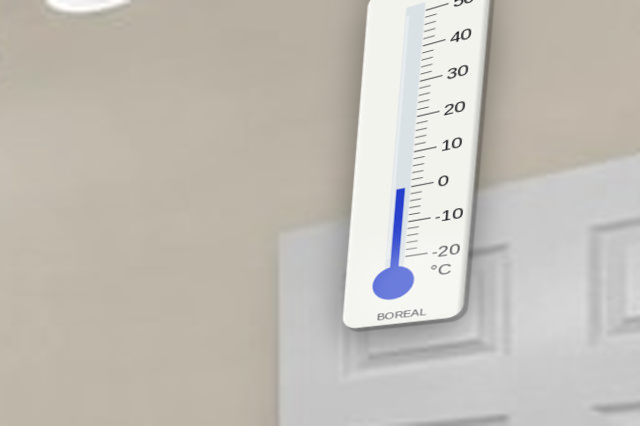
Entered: 0; °C
